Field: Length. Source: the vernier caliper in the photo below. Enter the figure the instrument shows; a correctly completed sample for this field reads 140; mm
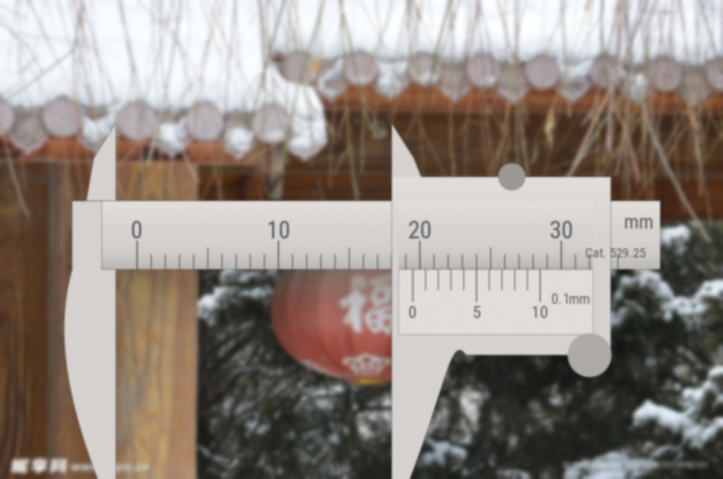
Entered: 19.5; mm
